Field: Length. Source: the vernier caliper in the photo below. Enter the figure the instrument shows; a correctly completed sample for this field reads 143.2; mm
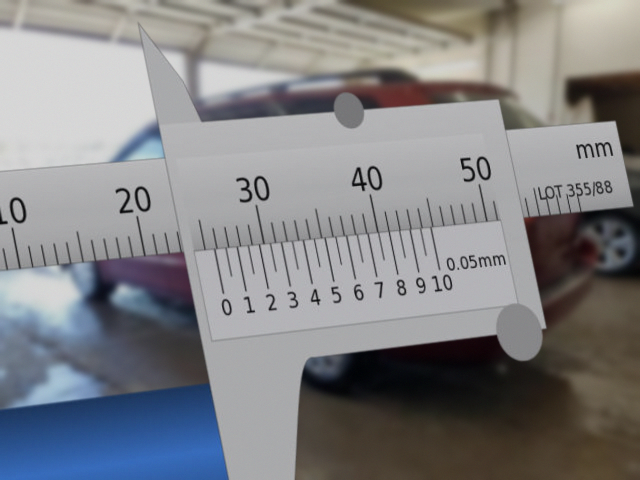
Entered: 25.8; mm
